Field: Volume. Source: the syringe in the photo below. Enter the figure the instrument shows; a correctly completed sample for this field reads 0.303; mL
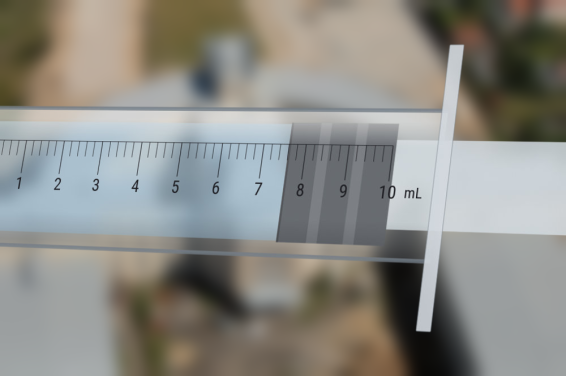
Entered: 7.6; mL
